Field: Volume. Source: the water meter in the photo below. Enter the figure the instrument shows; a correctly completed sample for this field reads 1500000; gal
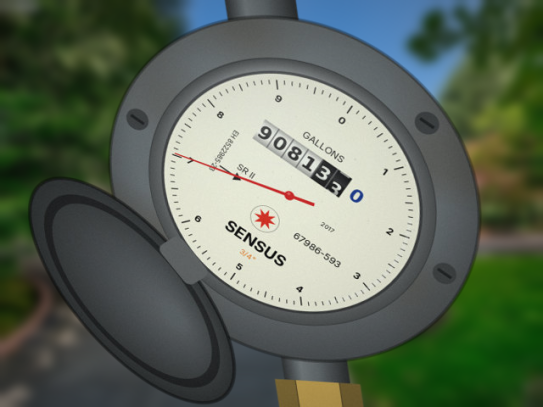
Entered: 9081327.0; gal
